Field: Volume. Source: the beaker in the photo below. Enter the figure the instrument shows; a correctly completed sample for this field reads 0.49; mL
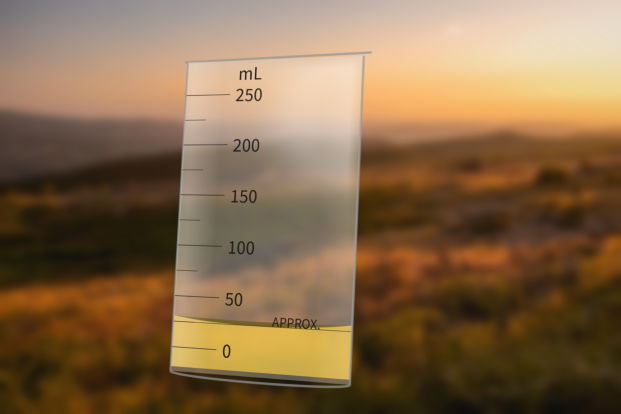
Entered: 25; mL
